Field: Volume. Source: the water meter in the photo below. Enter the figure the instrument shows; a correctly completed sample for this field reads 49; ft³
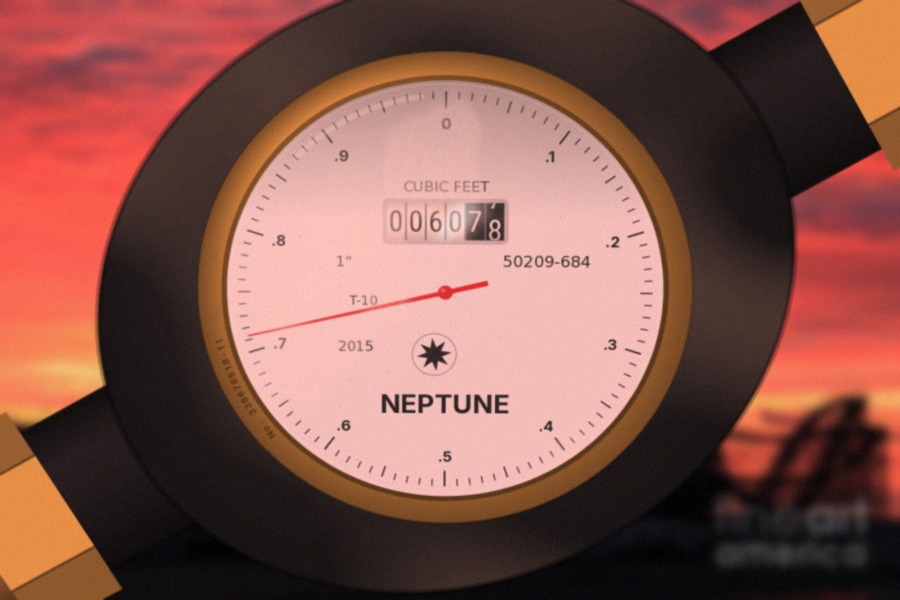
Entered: 6077.71; ft³
